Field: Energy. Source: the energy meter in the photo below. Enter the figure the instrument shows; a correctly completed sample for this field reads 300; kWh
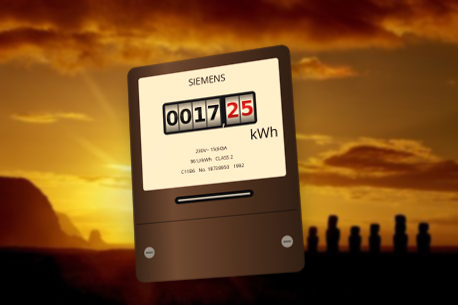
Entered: 17.25; kWh
